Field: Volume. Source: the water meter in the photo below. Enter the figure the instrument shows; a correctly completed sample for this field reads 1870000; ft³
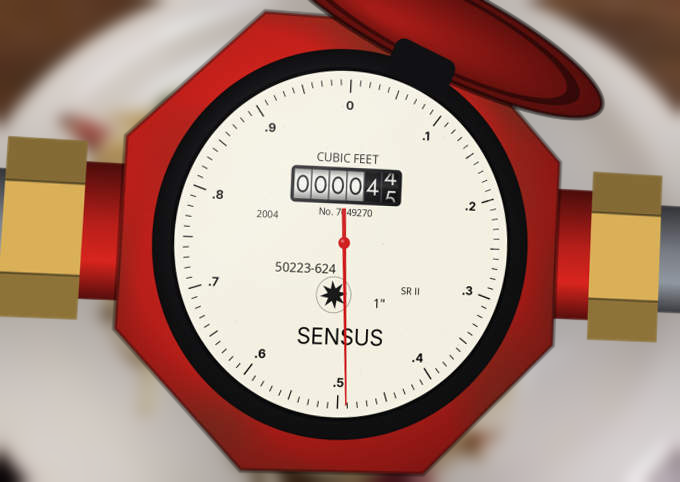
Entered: 44.49; ft³
